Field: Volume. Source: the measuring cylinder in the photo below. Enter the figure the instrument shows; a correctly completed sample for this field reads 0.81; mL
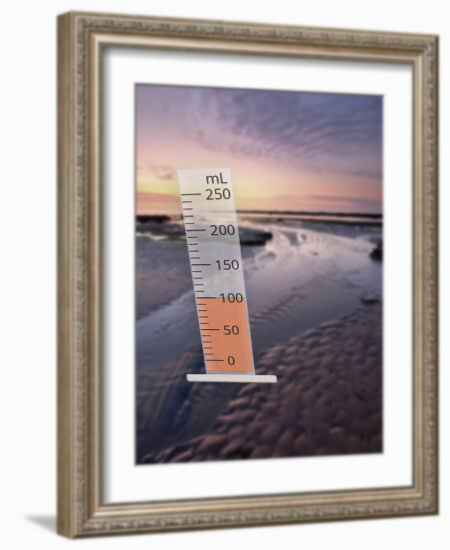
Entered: 100; mL
